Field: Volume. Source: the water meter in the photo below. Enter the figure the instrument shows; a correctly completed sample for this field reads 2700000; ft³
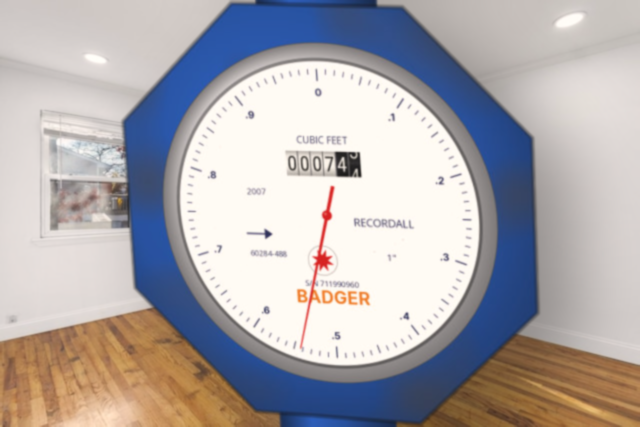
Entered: 743.54; ft³
